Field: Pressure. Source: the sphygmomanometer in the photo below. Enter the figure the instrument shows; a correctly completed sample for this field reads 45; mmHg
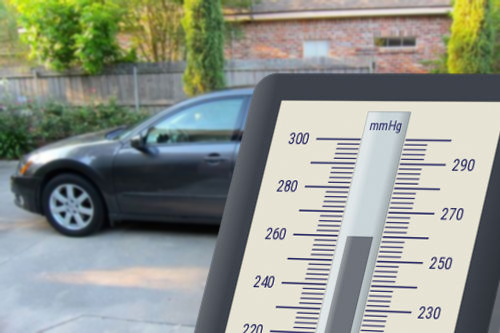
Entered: 260; mmHg
